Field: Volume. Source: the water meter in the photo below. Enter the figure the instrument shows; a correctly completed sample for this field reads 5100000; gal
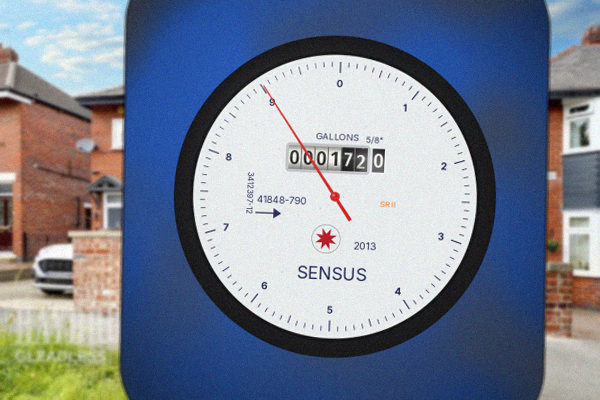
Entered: 1719.0; gal
